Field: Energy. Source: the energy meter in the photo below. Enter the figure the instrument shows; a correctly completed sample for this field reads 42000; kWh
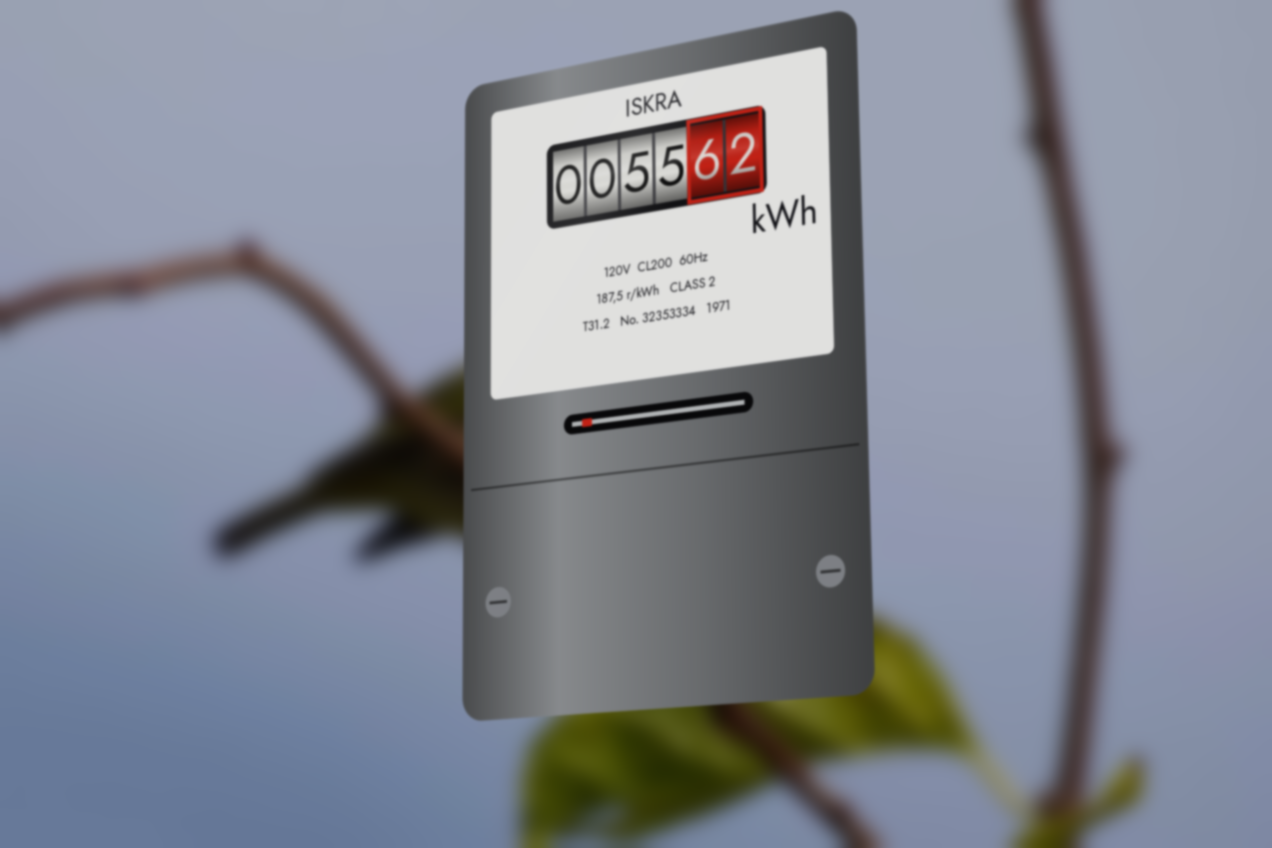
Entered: 55.62; kWh
